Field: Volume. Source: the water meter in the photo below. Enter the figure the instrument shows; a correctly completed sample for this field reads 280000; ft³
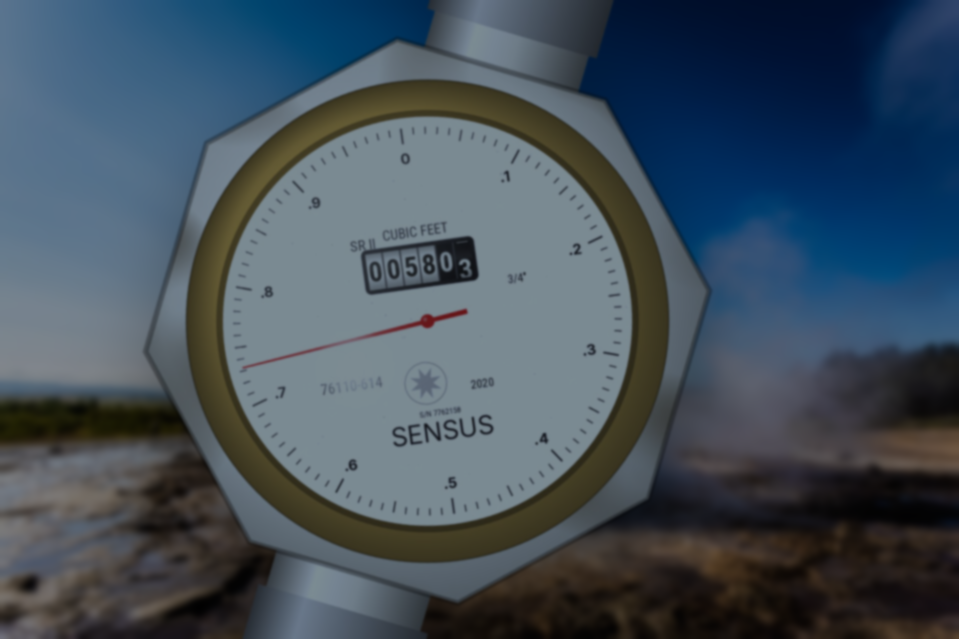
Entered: 5802.73; ft³
